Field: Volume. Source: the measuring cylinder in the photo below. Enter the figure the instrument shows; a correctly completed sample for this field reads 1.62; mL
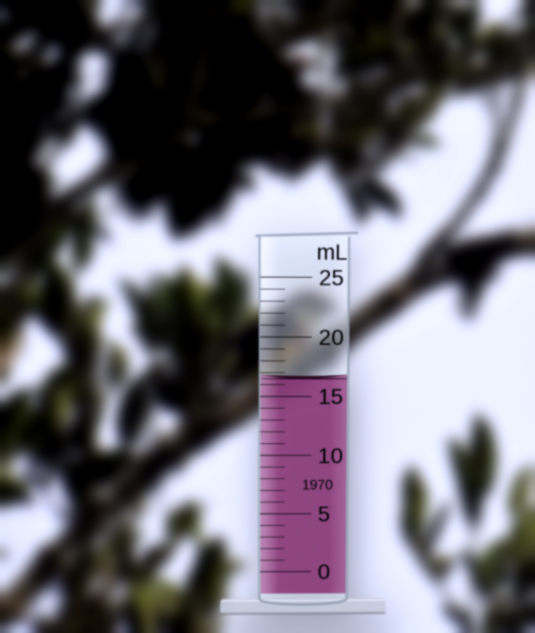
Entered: 16.5; mL
